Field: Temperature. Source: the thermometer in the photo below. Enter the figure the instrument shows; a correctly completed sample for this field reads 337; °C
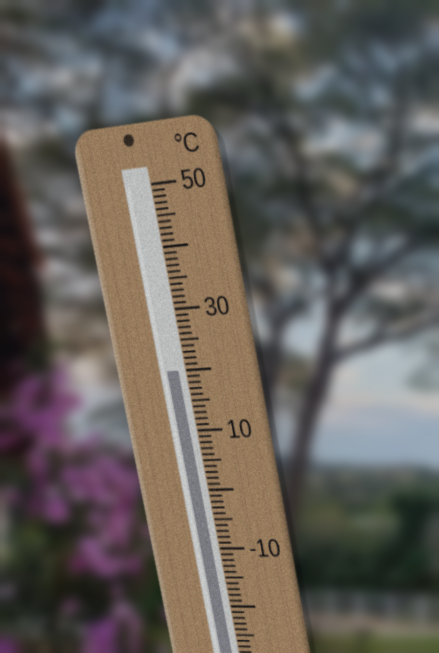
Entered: 20; °C
